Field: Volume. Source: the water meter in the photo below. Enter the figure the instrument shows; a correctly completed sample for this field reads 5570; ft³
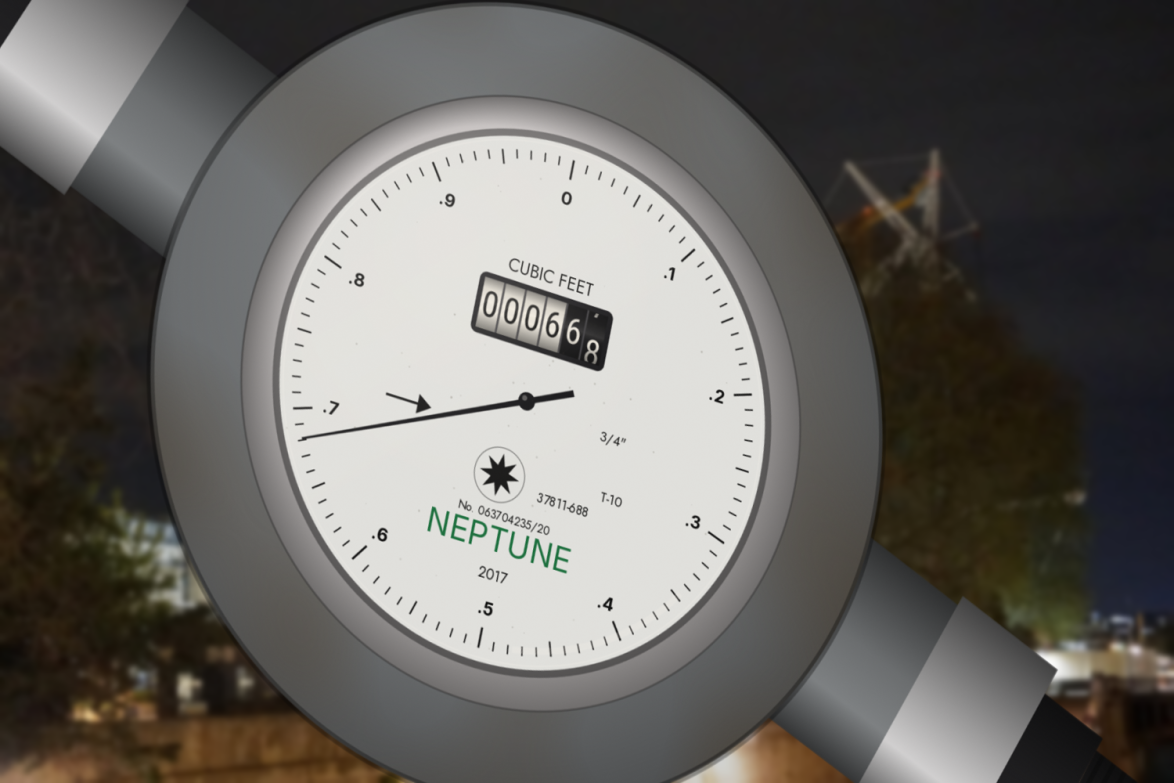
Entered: 667.68; ft³
